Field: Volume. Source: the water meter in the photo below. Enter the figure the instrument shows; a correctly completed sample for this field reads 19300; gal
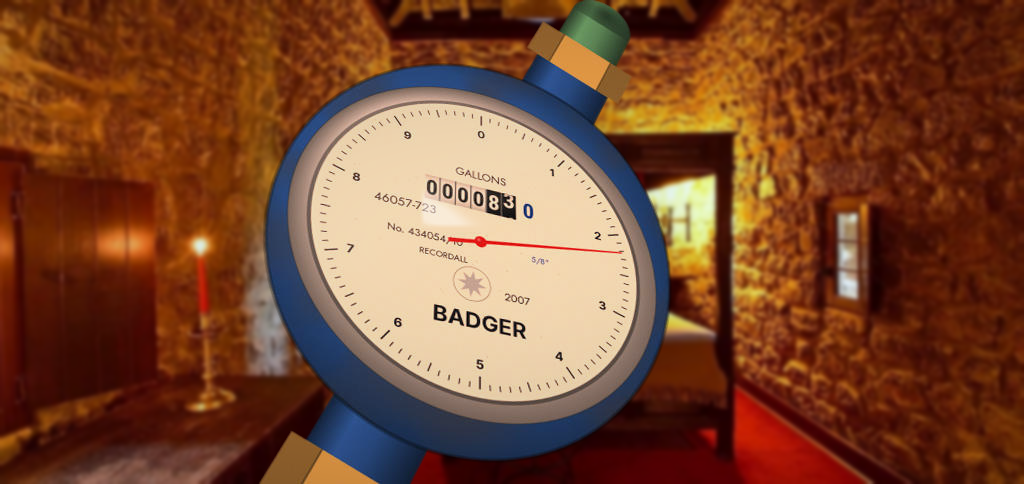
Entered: 832.2; gal
